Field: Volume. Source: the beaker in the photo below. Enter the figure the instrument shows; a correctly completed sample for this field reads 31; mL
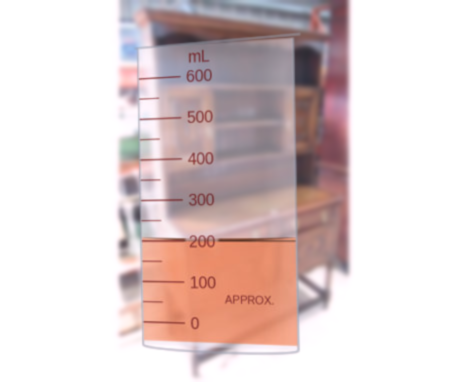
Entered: 200; mL
